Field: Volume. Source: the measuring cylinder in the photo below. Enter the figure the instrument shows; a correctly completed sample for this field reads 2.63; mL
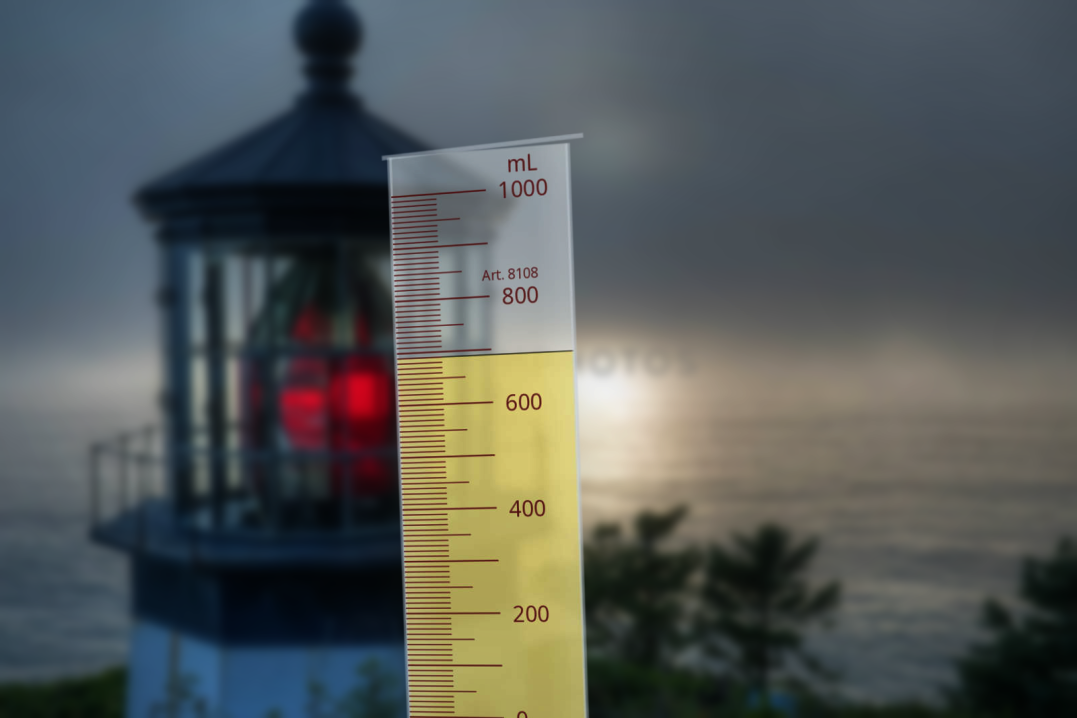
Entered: 690; mL
